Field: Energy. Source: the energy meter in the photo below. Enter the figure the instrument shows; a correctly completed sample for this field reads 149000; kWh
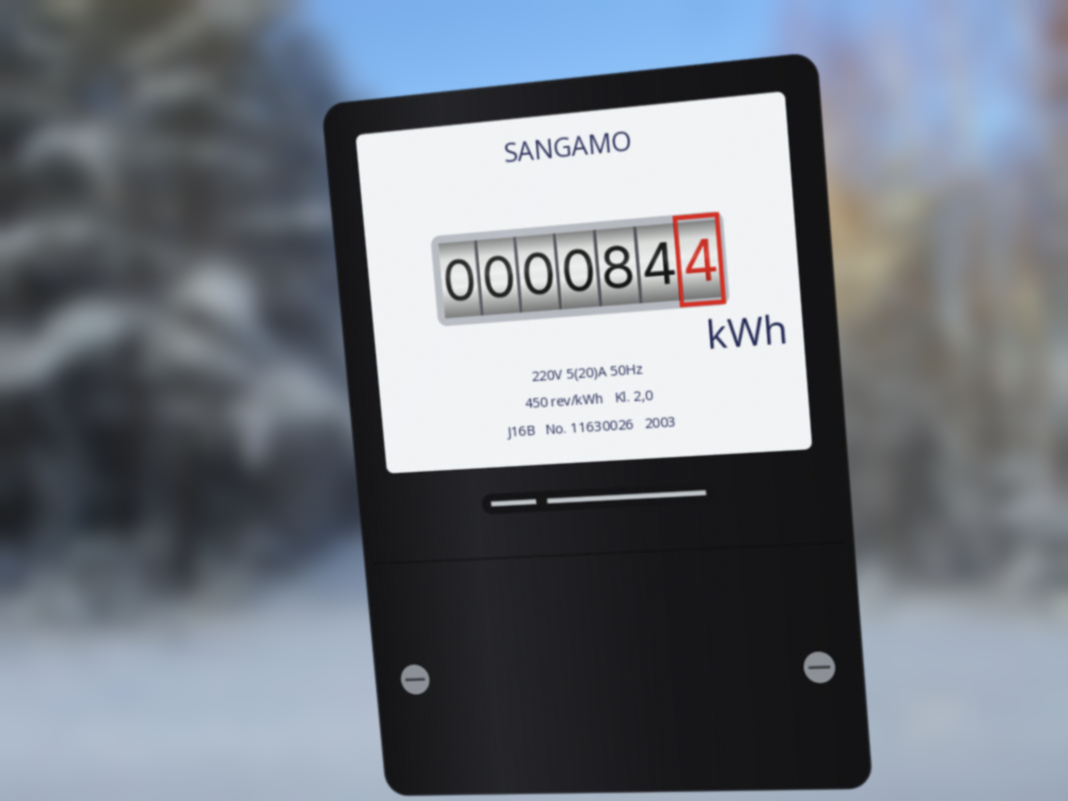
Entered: 84.4; kWh
